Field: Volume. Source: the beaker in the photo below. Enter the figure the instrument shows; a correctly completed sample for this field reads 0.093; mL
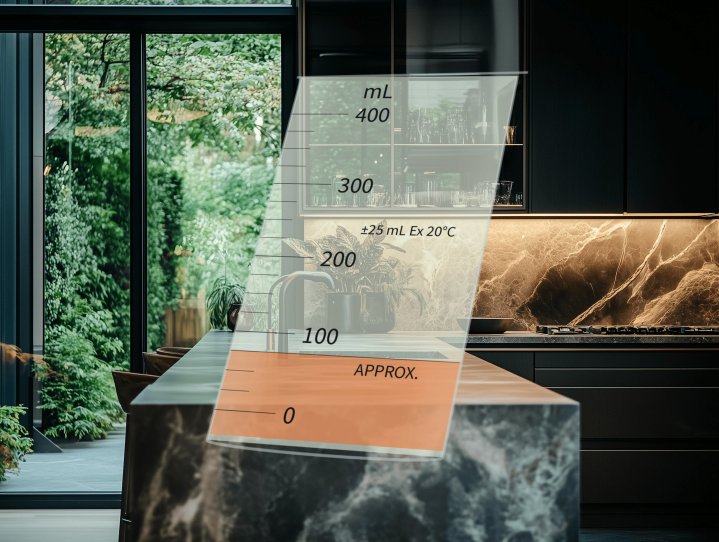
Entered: 75; mL
